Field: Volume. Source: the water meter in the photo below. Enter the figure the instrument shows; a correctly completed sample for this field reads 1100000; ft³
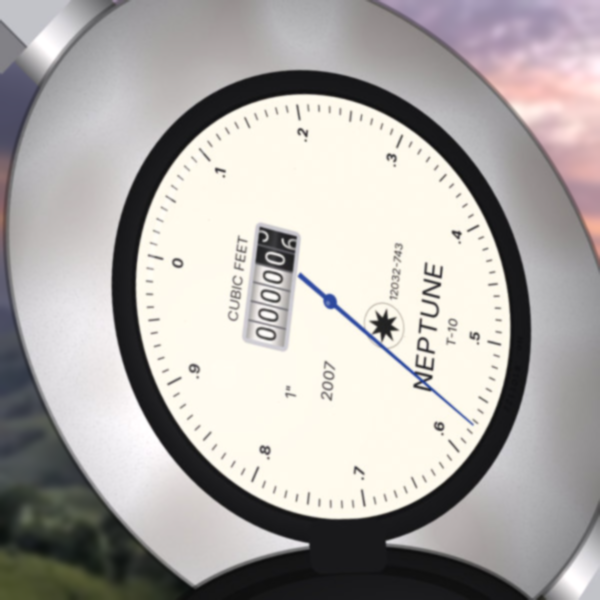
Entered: 5.57; ft³
